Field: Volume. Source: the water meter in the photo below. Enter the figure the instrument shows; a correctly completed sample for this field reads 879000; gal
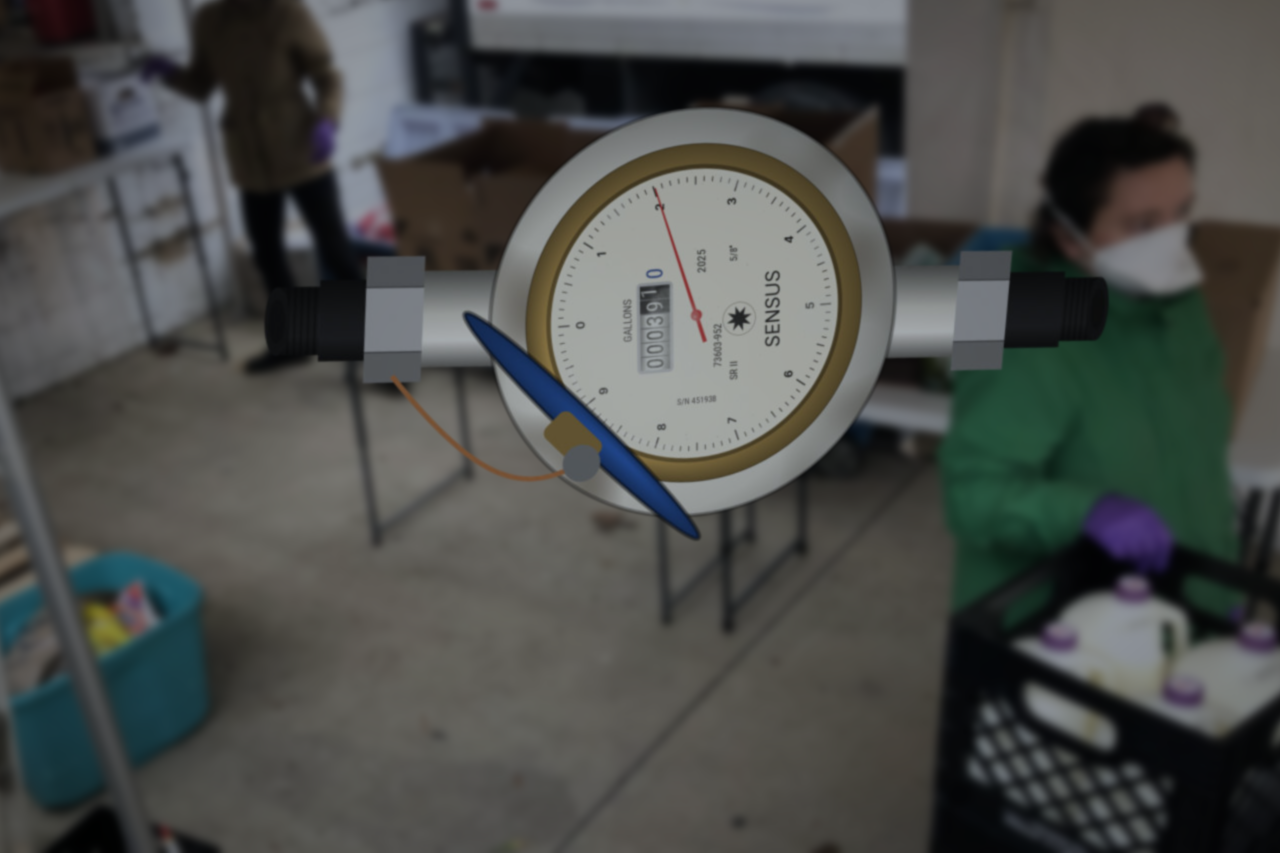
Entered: 3912.0; gal
